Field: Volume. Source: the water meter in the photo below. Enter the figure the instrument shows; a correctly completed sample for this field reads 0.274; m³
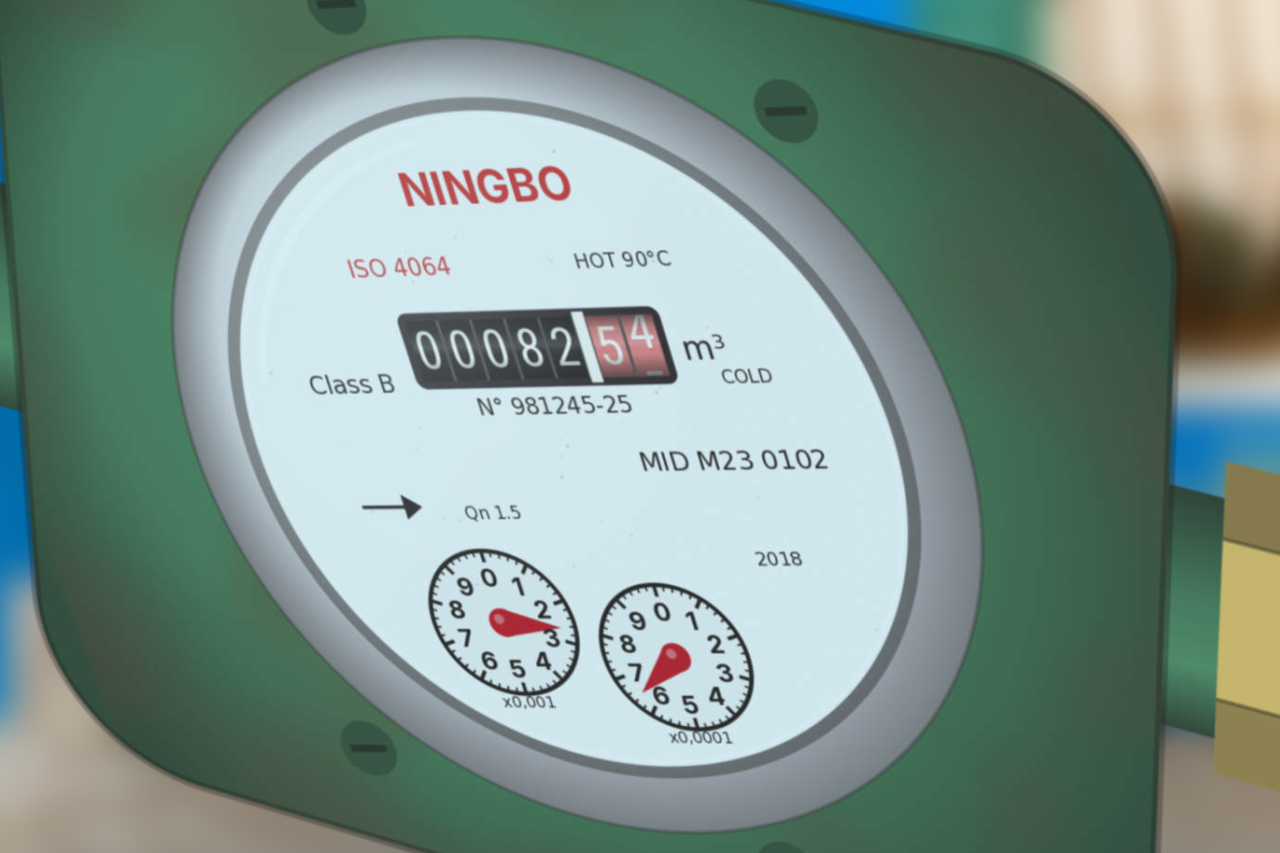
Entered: 82.5426; m³
